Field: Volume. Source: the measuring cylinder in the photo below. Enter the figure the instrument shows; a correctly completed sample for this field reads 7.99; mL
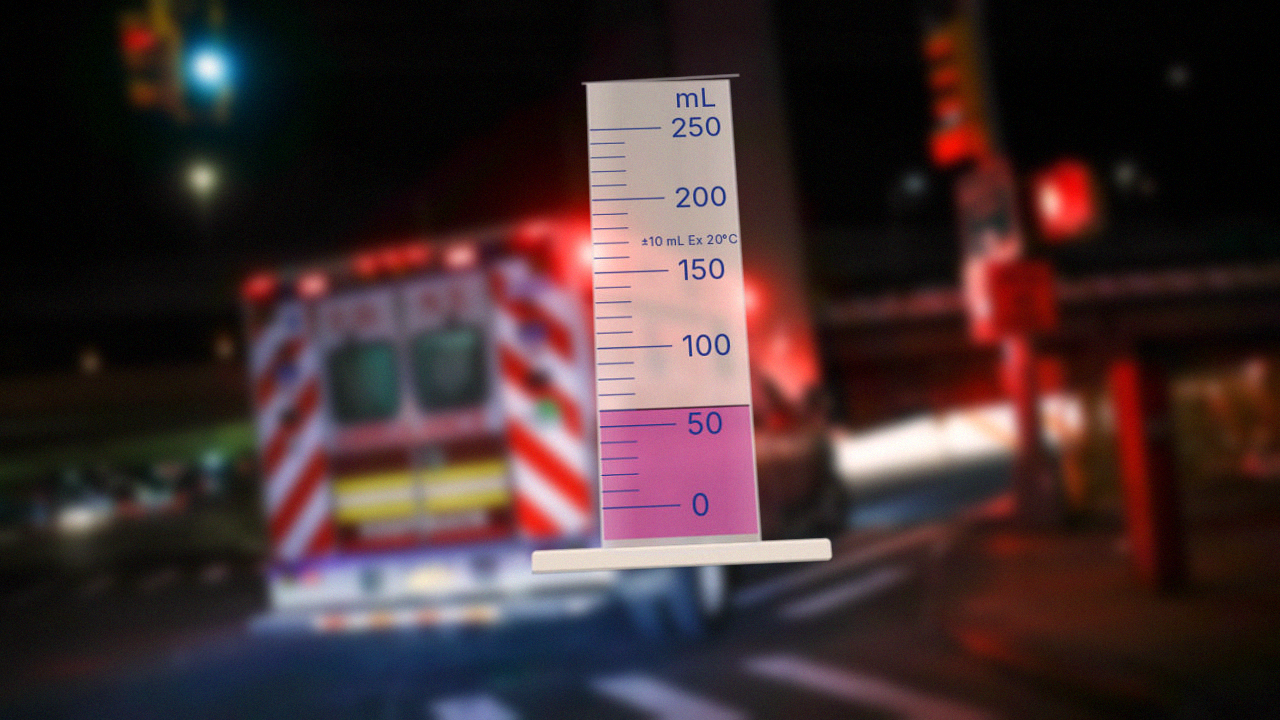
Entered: 60; mL
